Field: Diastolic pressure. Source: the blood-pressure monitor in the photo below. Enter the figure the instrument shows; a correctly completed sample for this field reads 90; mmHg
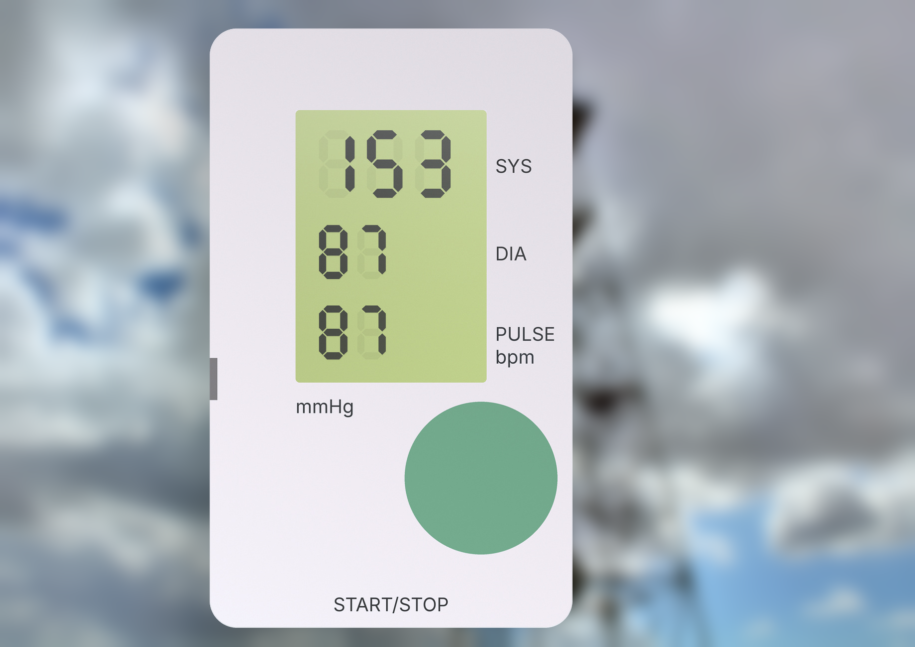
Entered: 87; mmHg
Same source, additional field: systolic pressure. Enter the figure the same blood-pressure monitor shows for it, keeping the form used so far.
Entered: 153; mmHg
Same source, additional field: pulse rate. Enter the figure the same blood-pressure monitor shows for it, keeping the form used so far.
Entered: 87; bpm
